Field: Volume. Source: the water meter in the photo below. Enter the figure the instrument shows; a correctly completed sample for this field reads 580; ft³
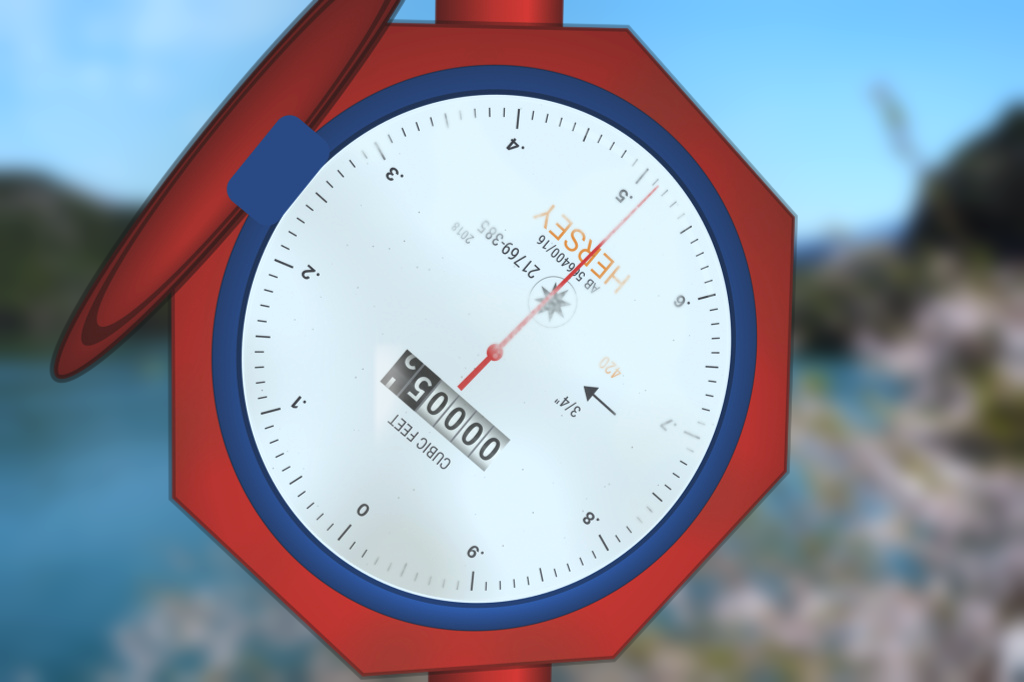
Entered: 51.51; ft³
